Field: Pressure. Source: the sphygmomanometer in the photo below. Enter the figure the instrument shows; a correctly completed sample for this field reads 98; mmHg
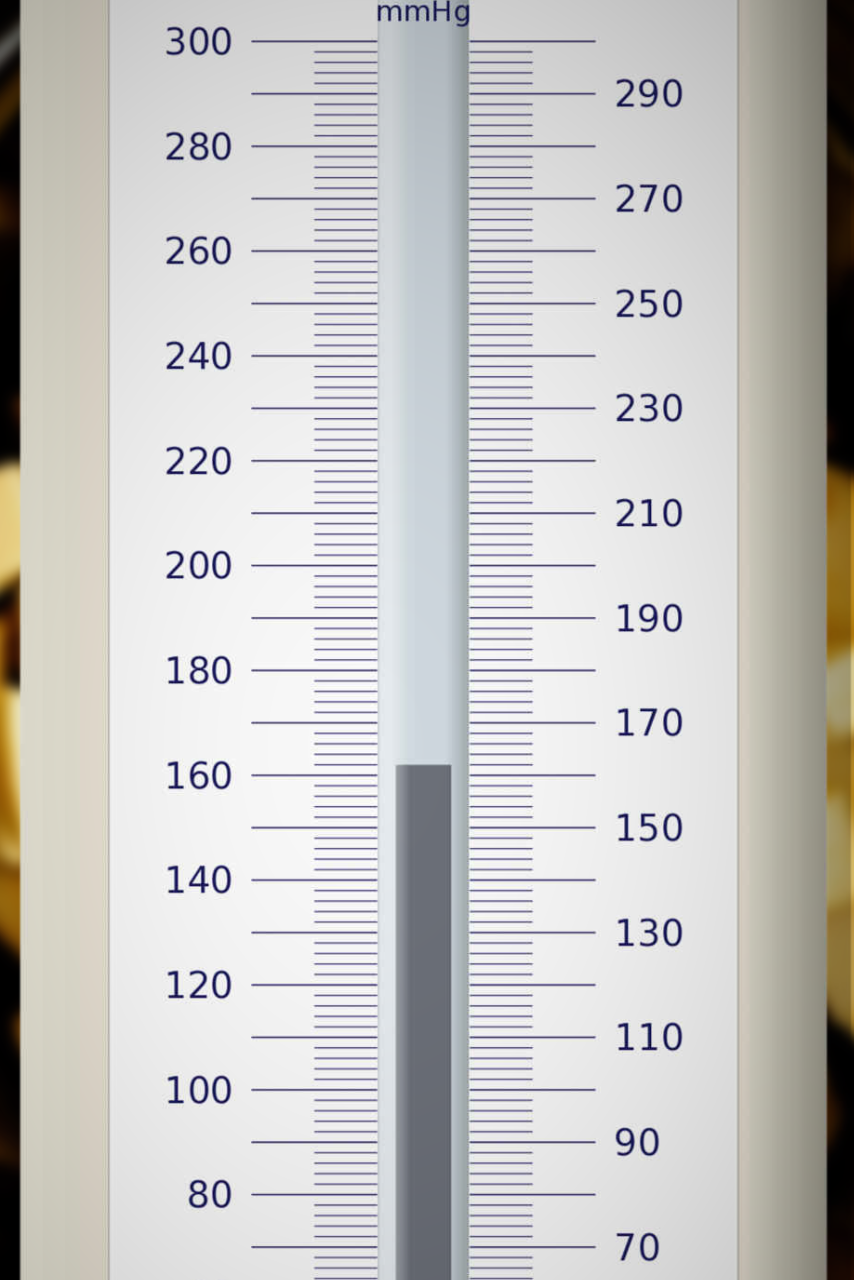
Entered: 162; mmHg
